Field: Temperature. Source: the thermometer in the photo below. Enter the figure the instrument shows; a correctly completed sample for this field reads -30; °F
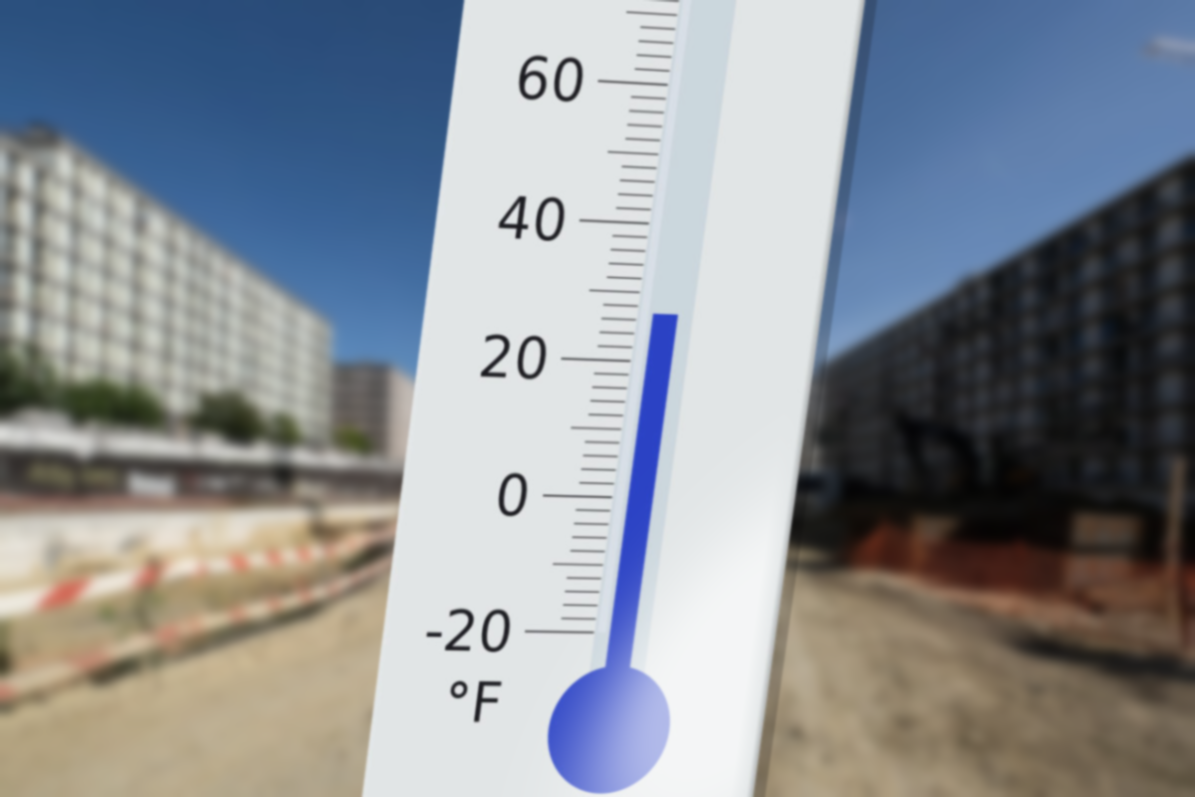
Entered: 27; °F
